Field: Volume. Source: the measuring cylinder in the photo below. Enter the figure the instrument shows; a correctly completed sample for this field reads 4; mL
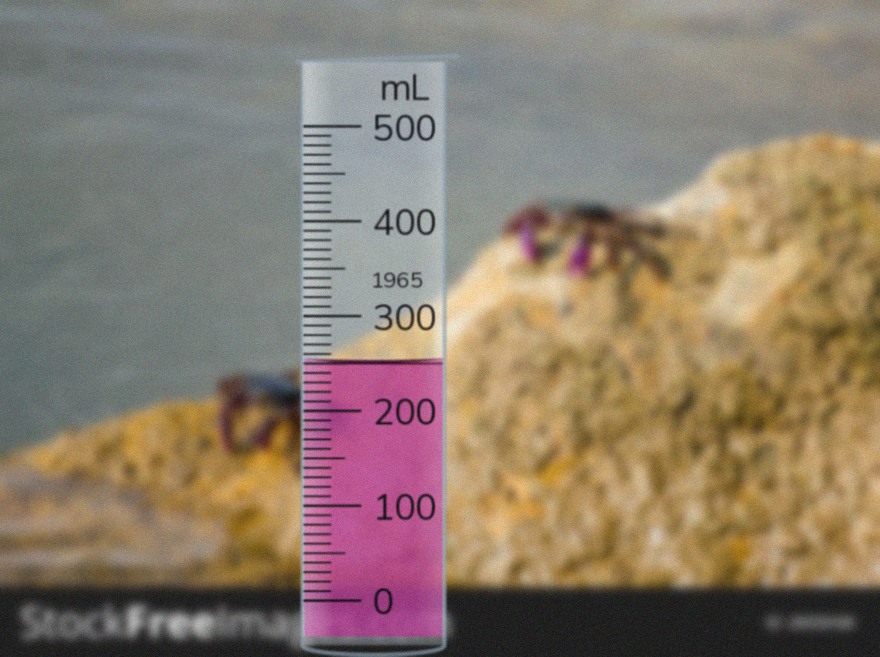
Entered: 250; mL
